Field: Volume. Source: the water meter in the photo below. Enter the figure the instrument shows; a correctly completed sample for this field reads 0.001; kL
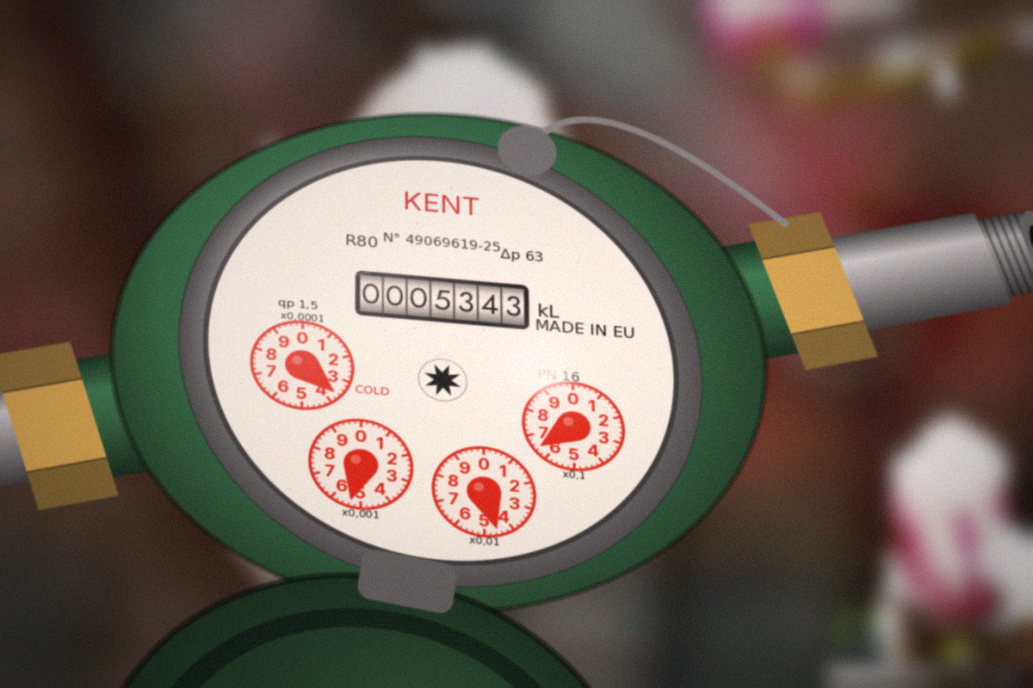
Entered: 5343.6453; kL
